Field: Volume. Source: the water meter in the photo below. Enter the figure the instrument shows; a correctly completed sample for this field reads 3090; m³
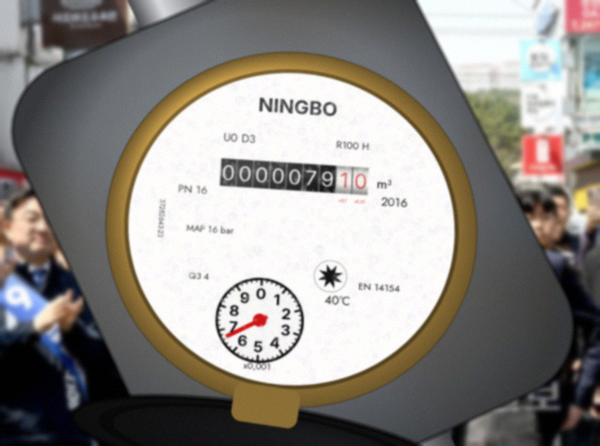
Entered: 79.106; m³
